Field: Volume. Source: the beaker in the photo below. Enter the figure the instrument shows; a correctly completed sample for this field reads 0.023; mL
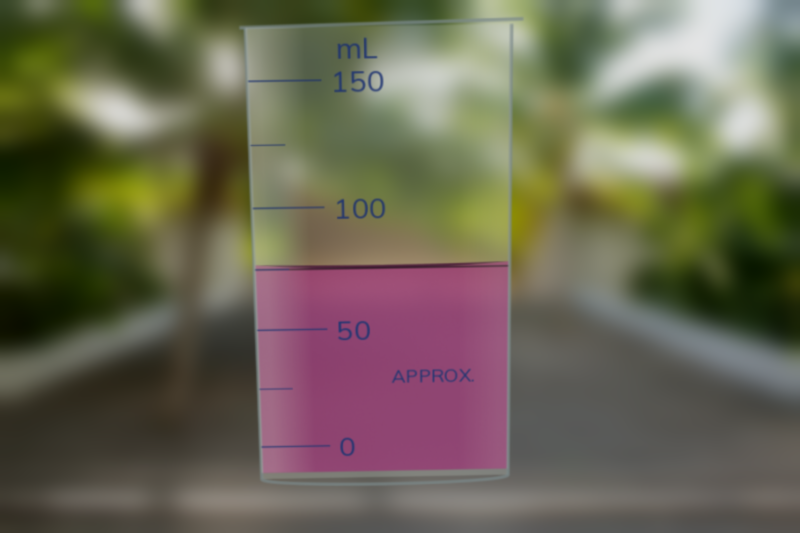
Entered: 75; mL
